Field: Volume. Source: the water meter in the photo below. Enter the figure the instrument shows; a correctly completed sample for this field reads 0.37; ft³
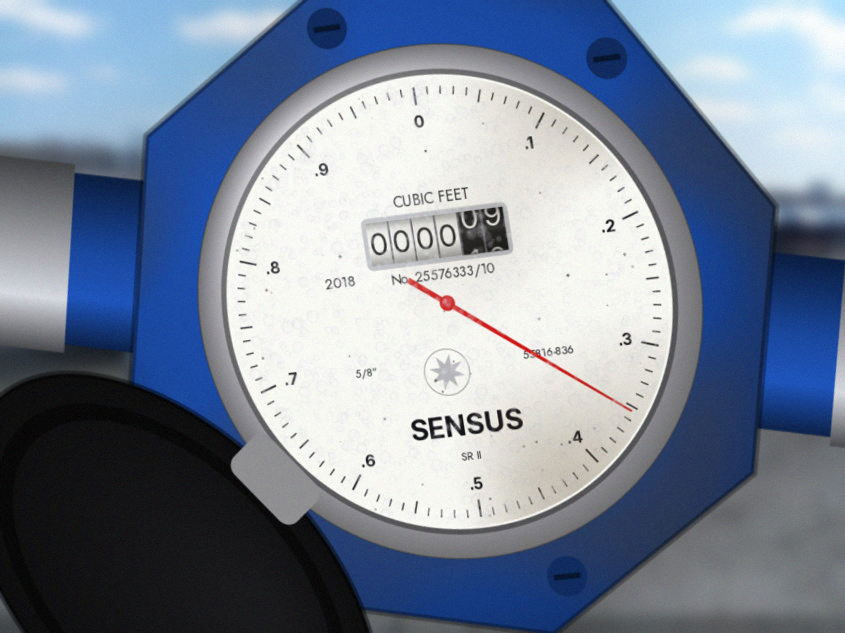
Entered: 9.35; ft³
